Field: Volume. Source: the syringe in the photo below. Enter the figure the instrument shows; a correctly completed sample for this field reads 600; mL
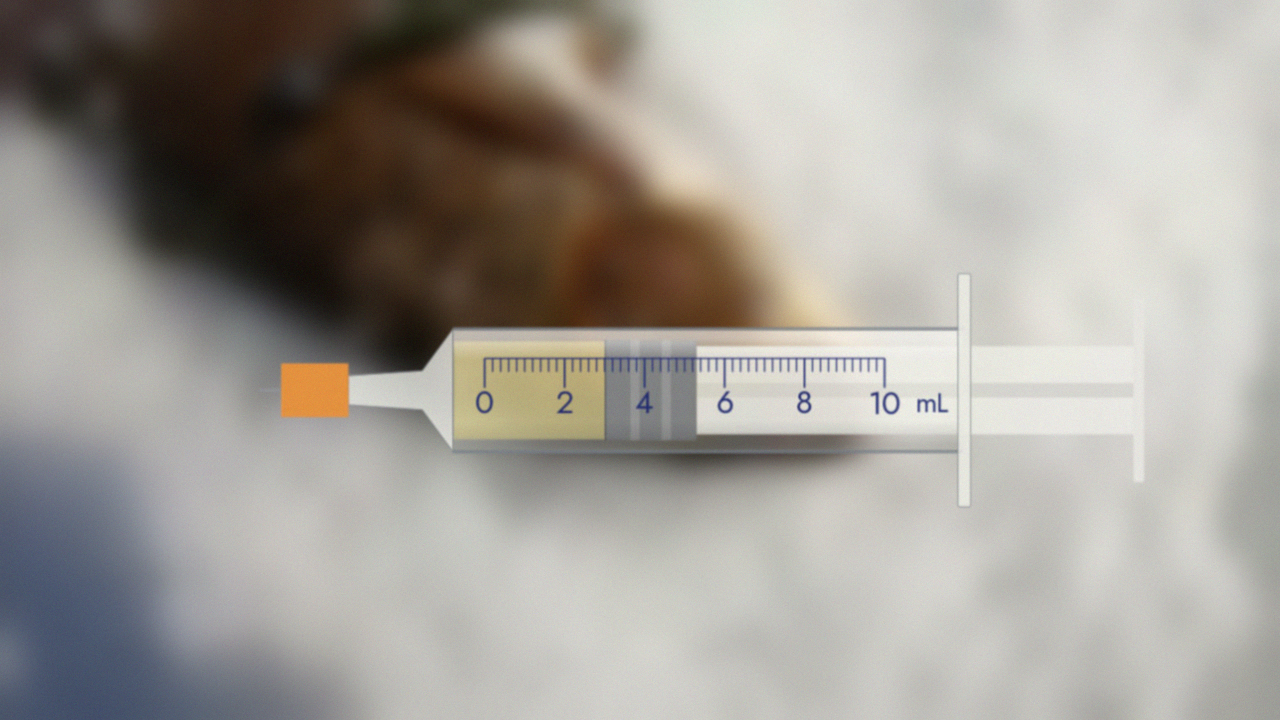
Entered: 3; mL
